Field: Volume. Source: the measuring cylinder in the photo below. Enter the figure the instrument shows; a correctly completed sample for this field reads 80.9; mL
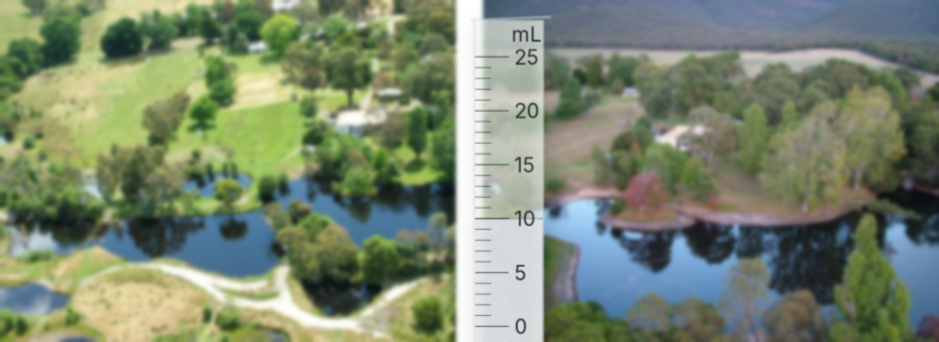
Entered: 10; mL
